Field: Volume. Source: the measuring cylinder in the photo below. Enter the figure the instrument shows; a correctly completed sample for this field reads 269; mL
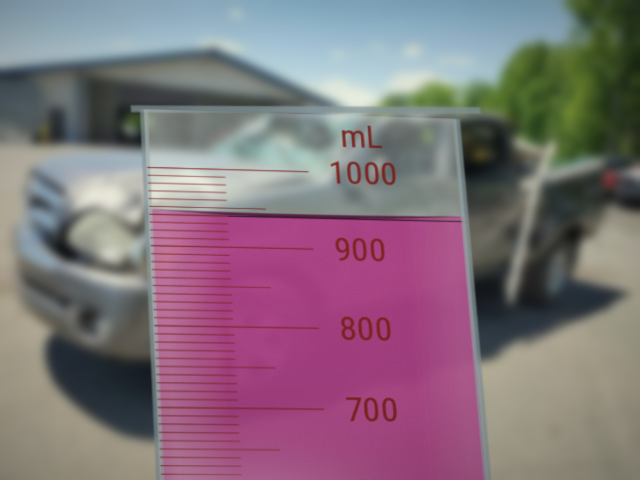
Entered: 940; mL
